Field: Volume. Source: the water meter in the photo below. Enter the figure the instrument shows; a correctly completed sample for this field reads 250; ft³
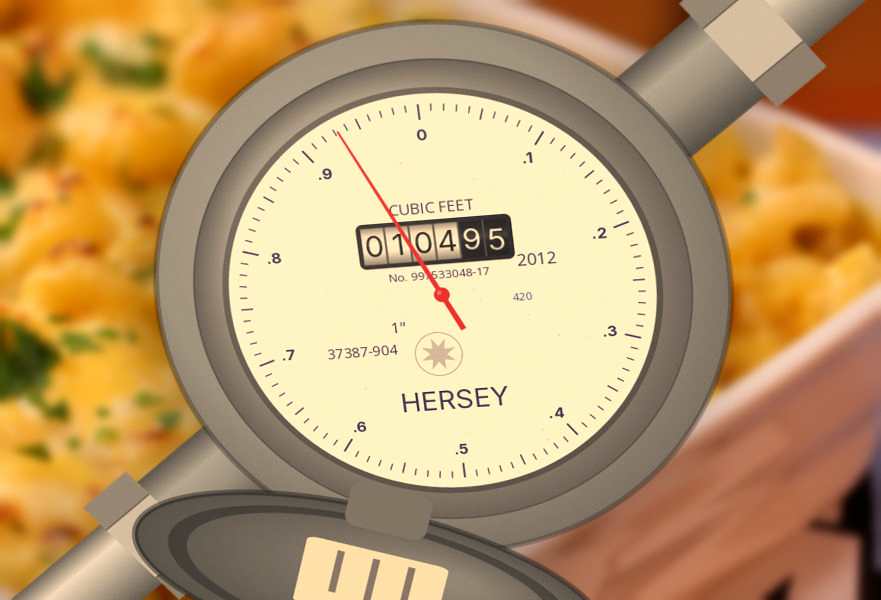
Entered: 10494.93; ft³
